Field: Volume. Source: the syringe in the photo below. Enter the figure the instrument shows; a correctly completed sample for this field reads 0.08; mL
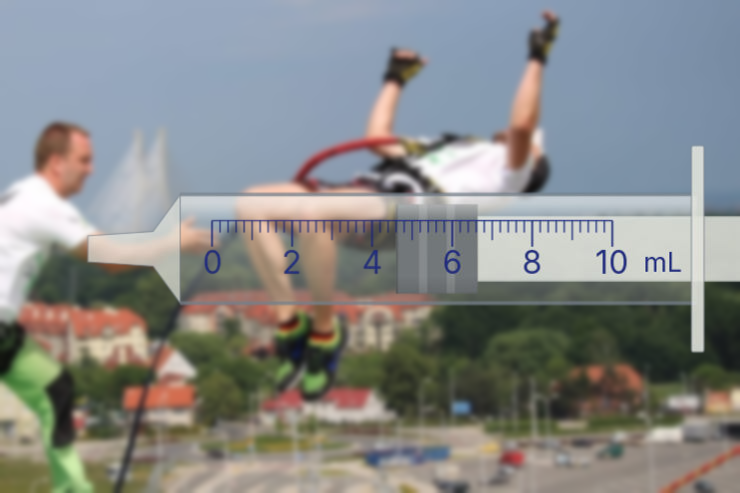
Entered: 4.6; mL
